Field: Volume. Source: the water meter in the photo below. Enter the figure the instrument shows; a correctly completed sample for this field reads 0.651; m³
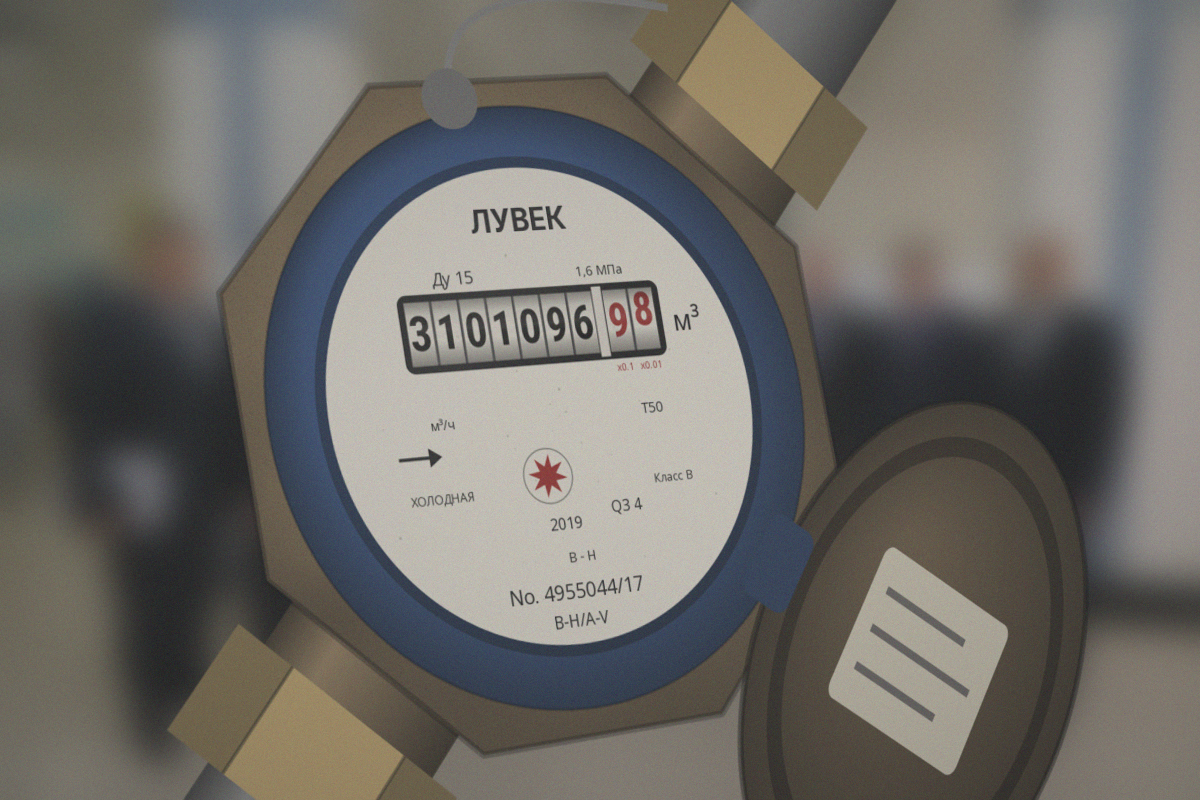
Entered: 3101096.98; m³
